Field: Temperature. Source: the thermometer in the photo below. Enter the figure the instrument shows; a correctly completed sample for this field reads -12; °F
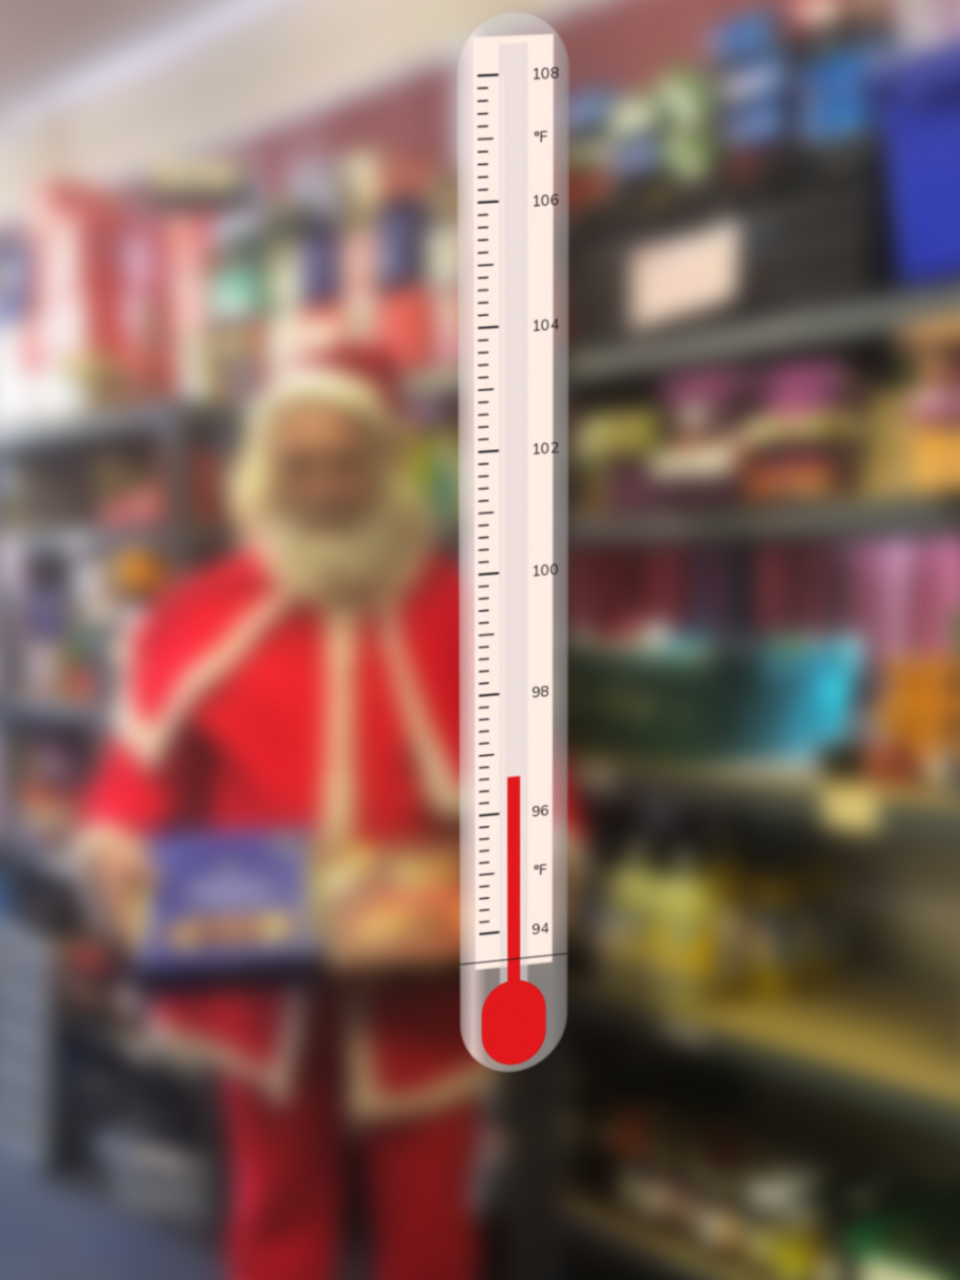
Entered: 96.6; °F
